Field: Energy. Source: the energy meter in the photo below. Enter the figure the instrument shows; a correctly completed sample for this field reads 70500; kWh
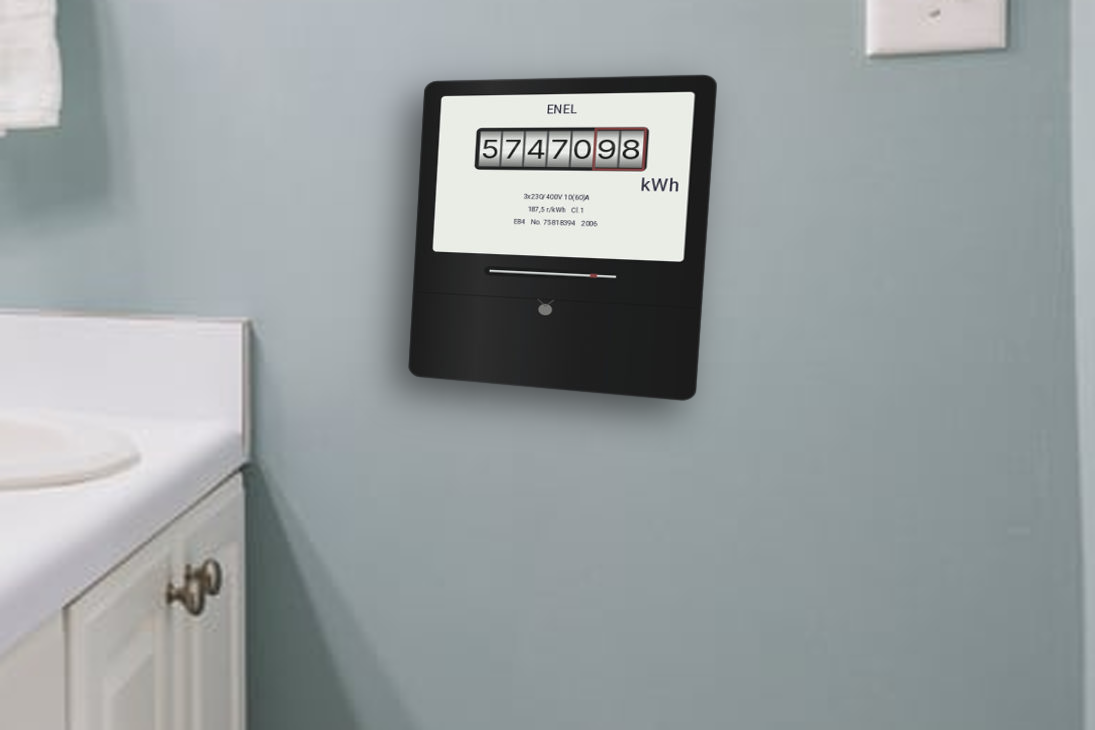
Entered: 57470.98; kWh
